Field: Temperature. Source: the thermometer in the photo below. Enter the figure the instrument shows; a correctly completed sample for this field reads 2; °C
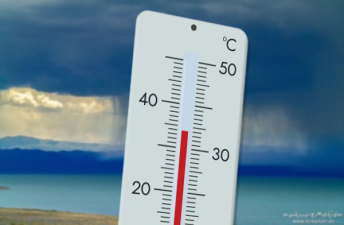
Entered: 34; °C
